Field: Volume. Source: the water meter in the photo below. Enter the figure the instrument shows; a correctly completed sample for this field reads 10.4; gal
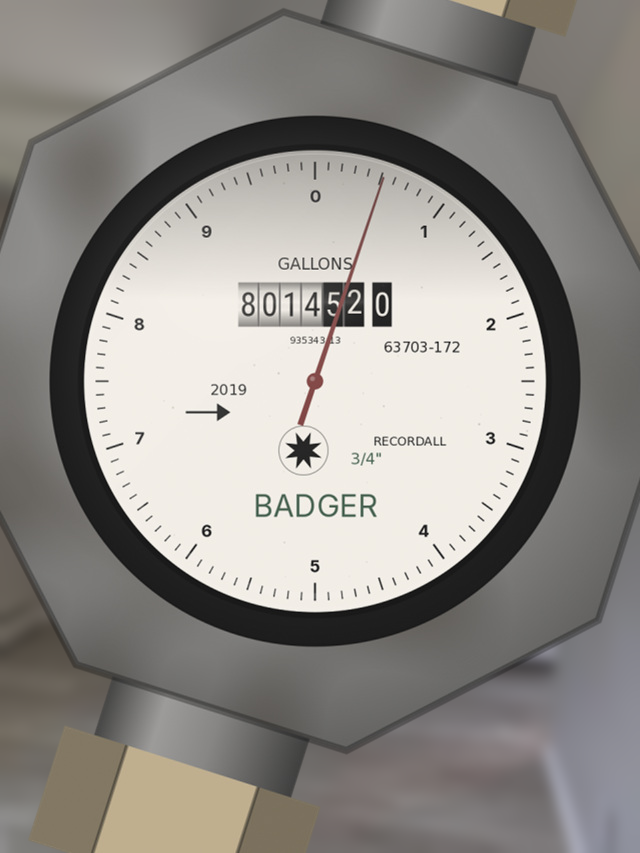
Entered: 8014520.5; gal
